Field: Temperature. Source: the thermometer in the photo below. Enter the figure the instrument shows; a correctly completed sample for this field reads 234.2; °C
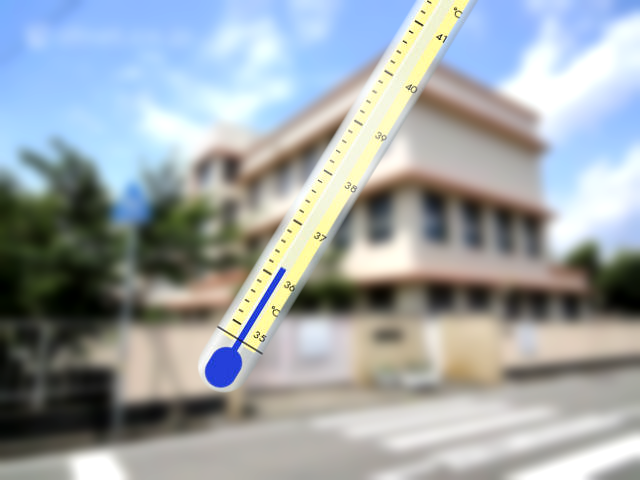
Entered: 36.2; °C
